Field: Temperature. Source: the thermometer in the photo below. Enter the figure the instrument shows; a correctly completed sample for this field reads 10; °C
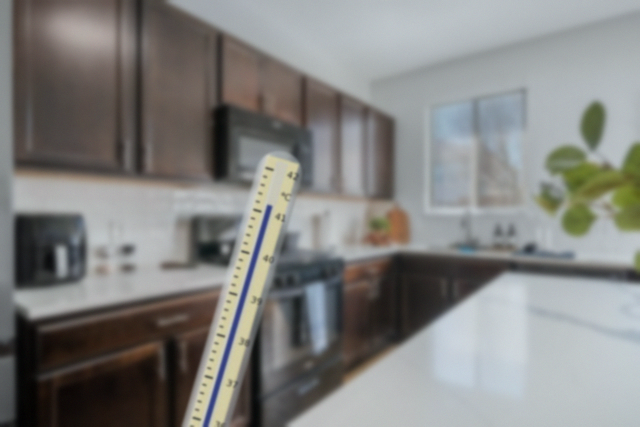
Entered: 41.2; °C
